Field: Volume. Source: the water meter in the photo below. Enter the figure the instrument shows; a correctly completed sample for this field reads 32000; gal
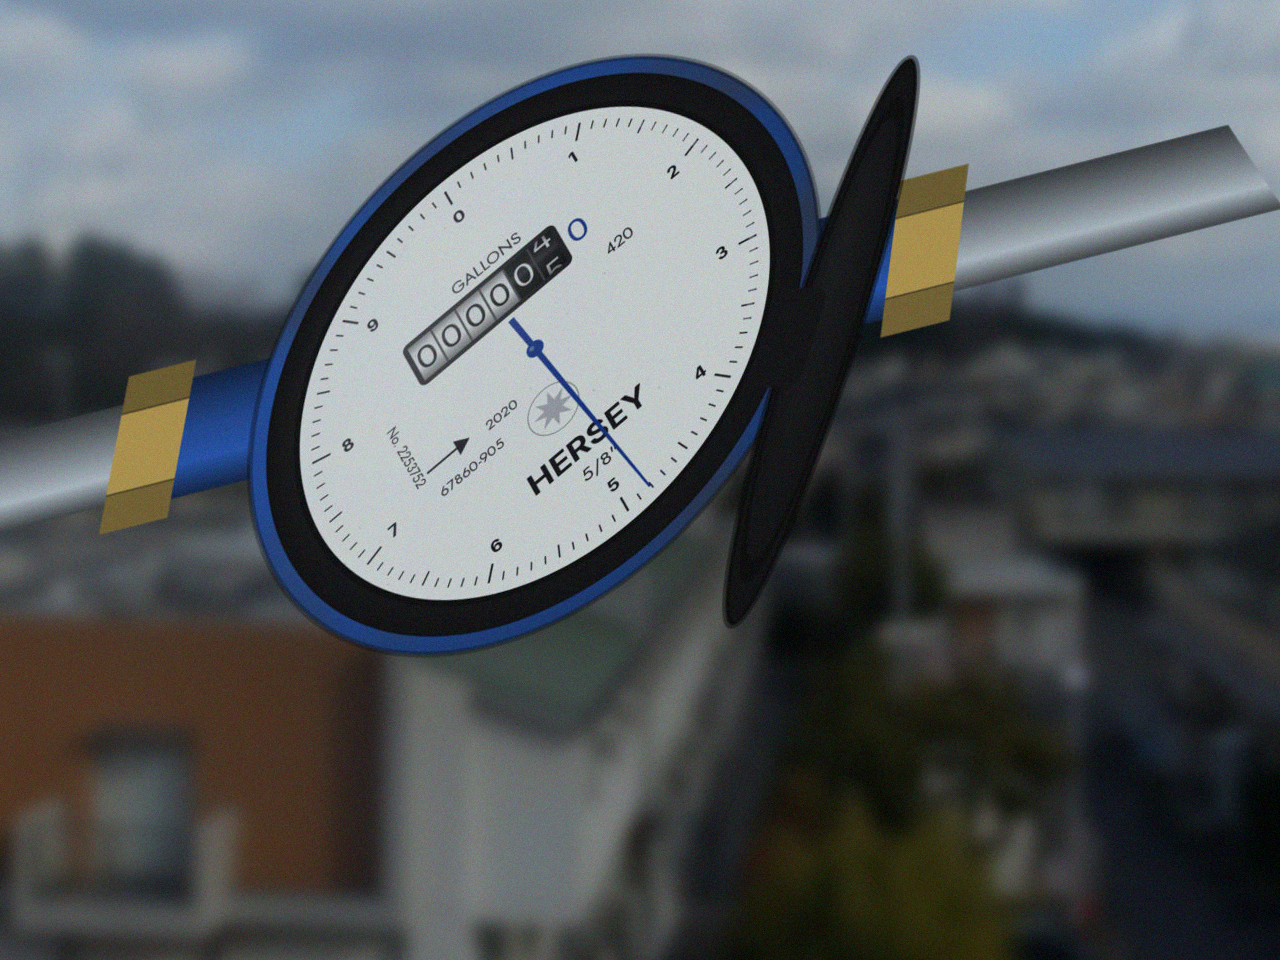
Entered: 44.8; gal
